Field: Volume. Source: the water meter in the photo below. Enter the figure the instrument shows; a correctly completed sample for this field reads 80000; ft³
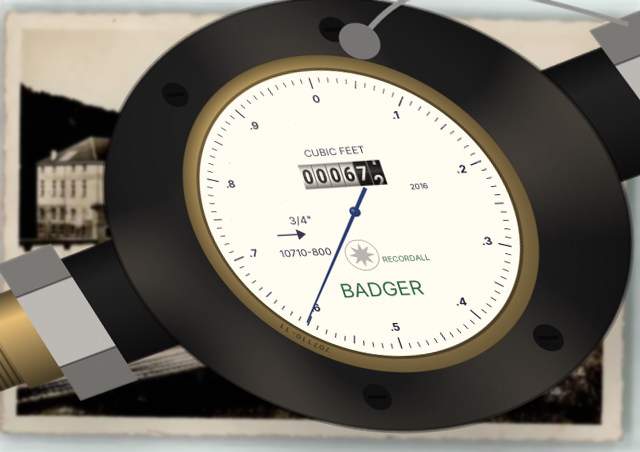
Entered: 671.60; ft³
